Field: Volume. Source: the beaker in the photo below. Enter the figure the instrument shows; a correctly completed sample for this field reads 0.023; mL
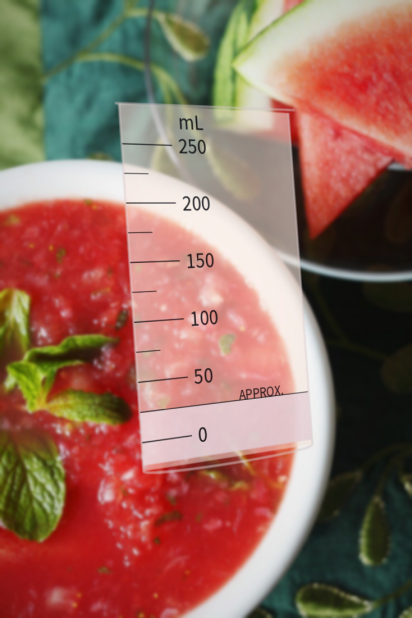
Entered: 25; mL
